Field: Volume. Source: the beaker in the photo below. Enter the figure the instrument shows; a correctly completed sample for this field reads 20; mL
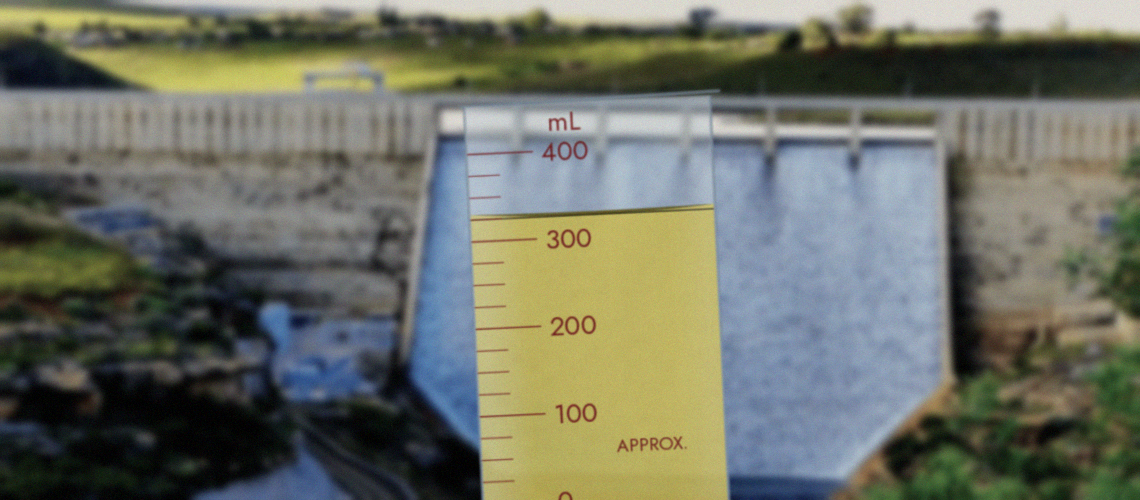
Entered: 325; mL
